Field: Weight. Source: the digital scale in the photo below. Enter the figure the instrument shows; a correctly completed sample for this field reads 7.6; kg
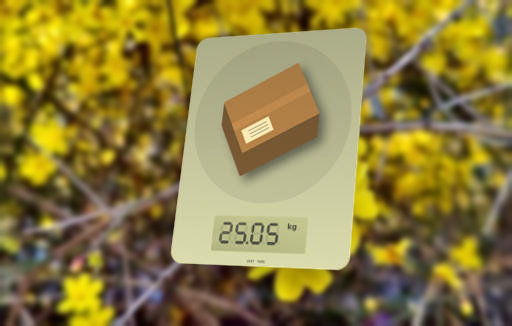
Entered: 25.05; kg
